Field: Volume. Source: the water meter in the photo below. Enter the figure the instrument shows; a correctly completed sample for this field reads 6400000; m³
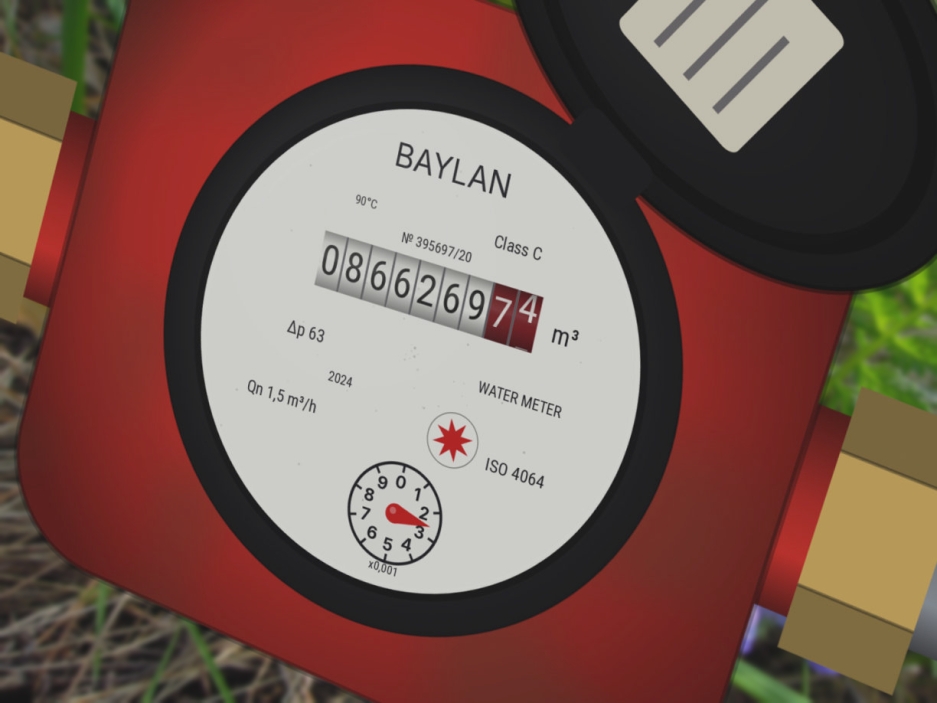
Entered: 866269.742; m³
